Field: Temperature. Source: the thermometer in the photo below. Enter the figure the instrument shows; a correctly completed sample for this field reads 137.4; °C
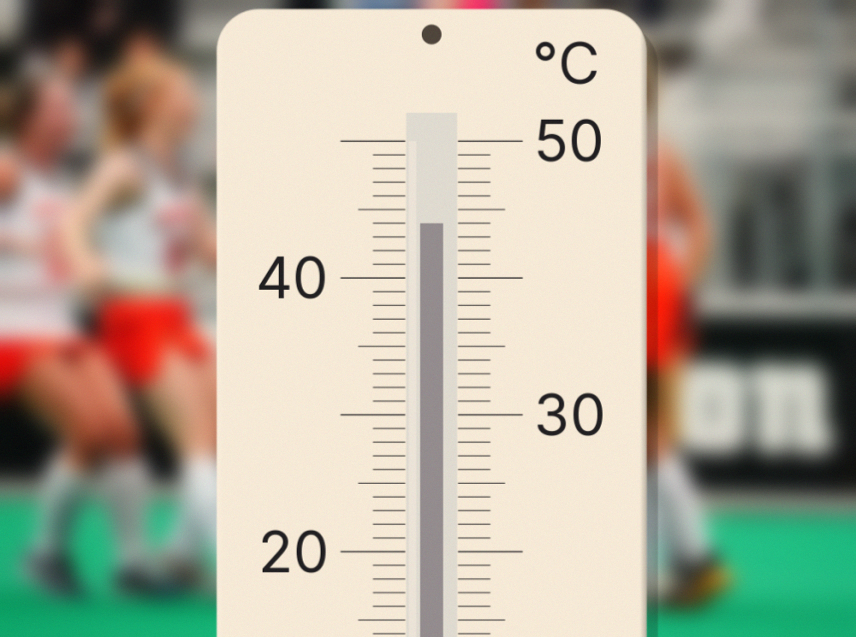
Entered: 44; °C
